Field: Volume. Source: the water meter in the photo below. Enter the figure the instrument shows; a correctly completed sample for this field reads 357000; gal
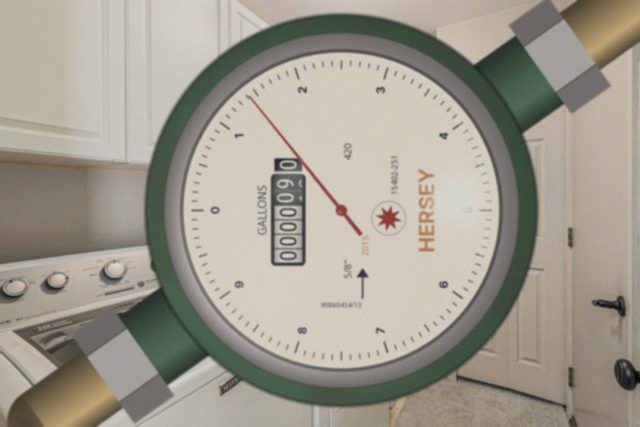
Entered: 91.4; gal
